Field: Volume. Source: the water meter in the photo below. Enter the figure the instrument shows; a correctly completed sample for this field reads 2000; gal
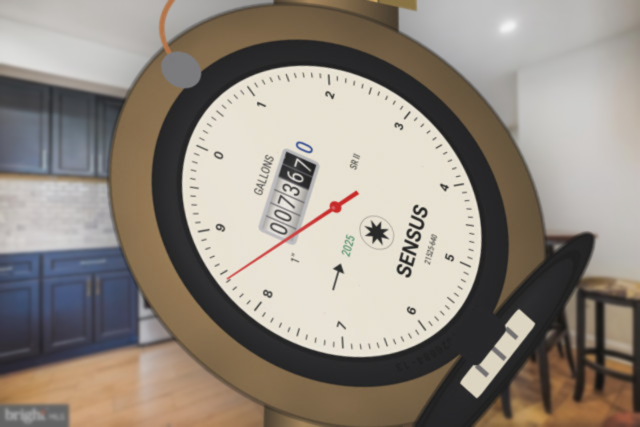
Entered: 73668.4; gal
